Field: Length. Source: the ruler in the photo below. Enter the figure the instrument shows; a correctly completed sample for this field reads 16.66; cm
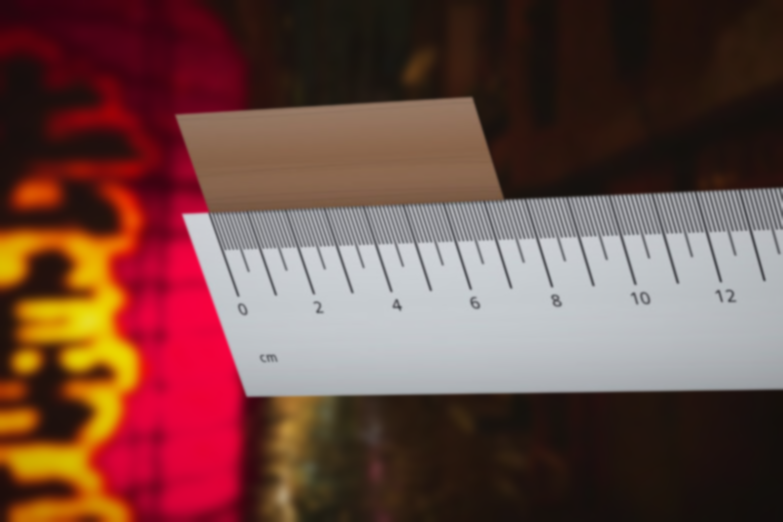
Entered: 7.5; cm
